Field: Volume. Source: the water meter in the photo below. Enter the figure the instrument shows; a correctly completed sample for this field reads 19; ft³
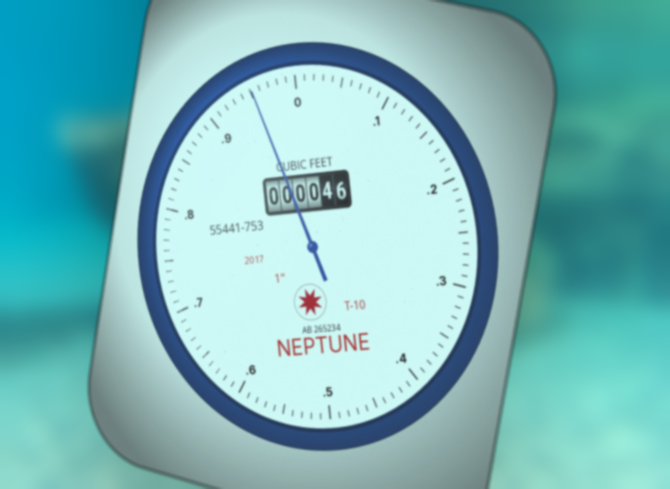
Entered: 45.95; ft³
